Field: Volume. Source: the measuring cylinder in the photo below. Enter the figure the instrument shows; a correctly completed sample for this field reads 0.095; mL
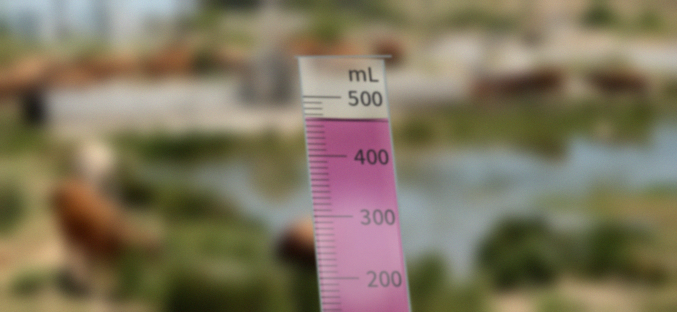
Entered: 460; mL
